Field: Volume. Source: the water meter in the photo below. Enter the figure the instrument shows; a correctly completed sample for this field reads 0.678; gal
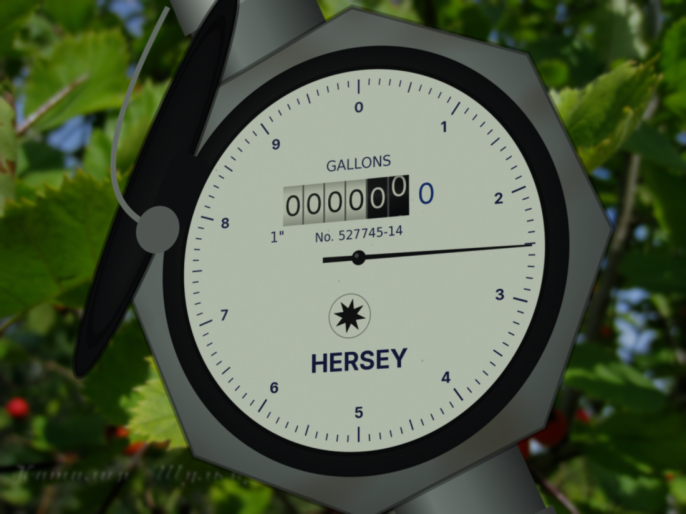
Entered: 2.5; gal
